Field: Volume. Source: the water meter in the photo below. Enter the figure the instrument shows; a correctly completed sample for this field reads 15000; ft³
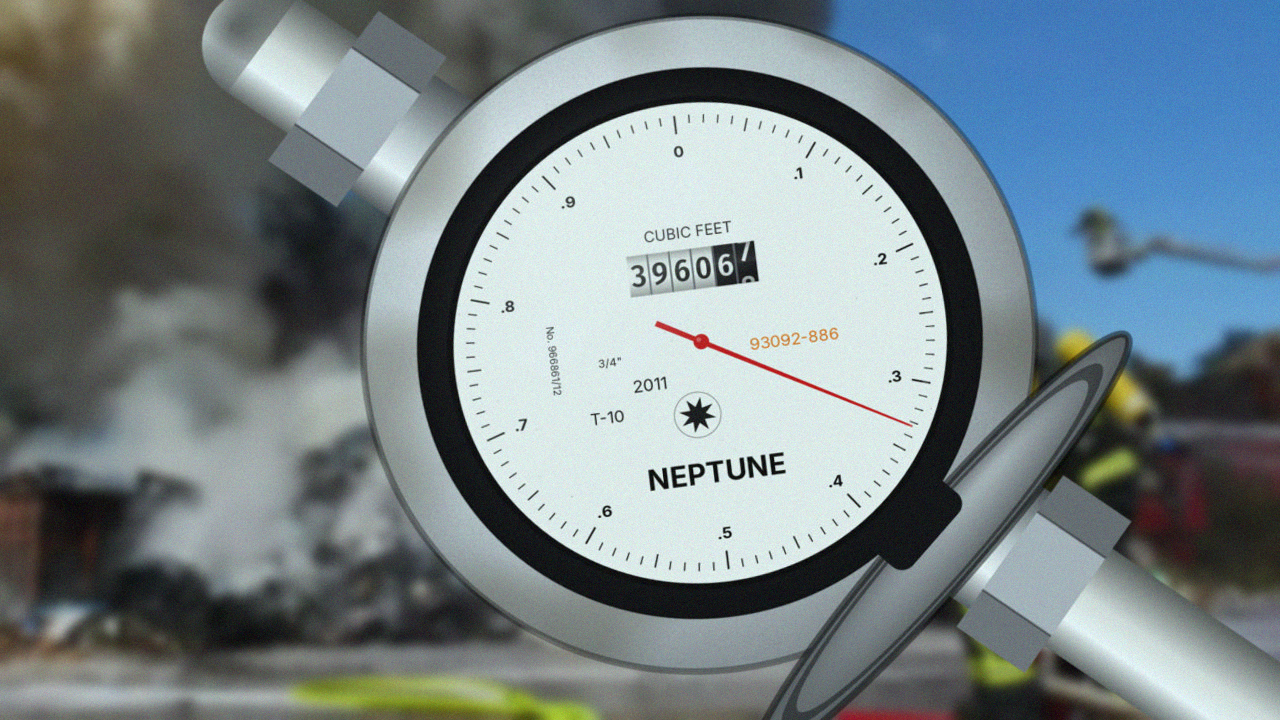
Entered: 396067.33; ft³
